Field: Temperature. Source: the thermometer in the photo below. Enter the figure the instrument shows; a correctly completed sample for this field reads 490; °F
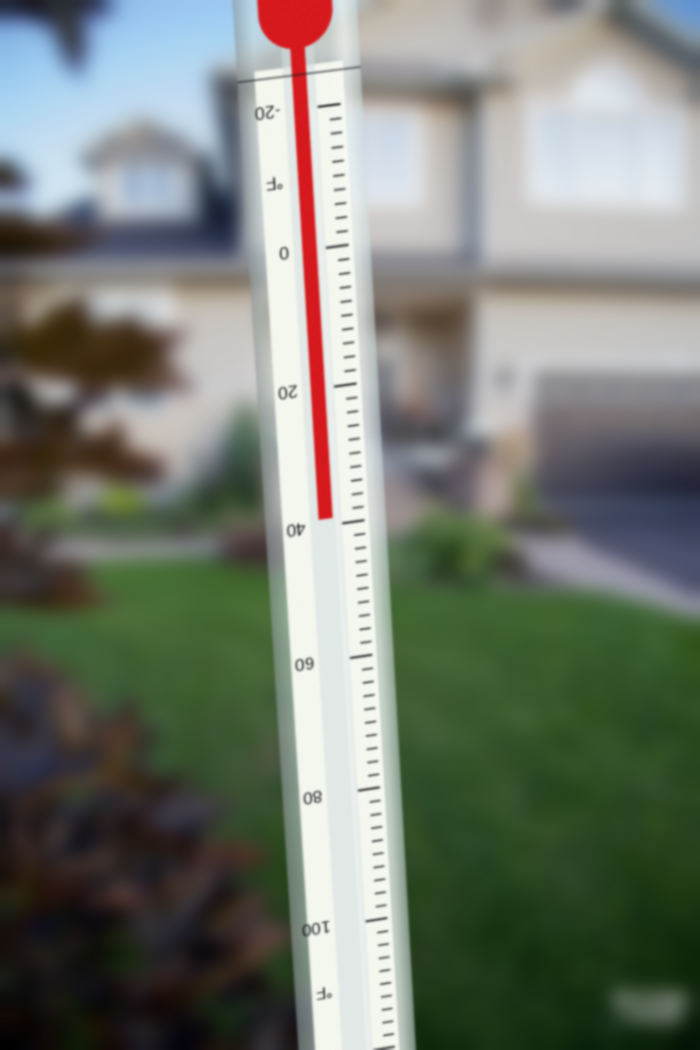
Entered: 39; °F
